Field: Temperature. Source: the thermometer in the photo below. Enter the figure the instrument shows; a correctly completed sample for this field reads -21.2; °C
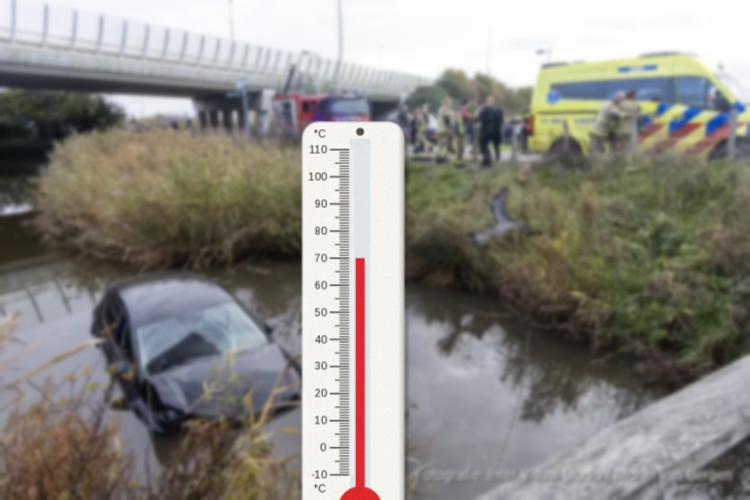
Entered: 70; °C
